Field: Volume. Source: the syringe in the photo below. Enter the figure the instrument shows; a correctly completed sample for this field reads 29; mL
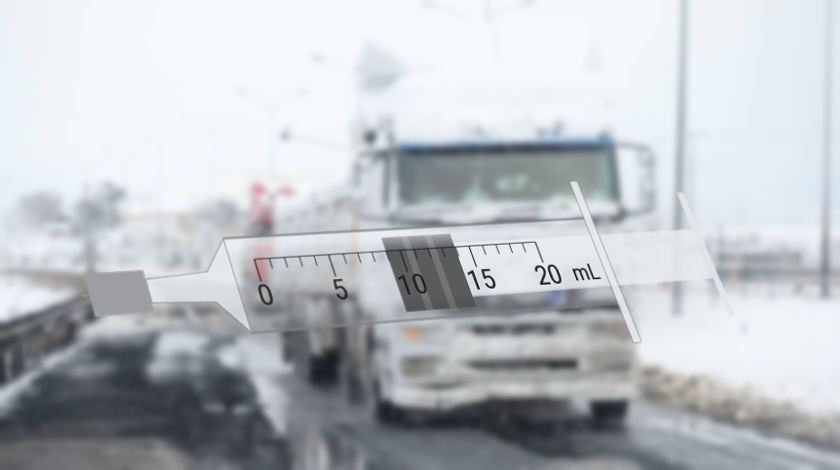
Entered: 9; mL
